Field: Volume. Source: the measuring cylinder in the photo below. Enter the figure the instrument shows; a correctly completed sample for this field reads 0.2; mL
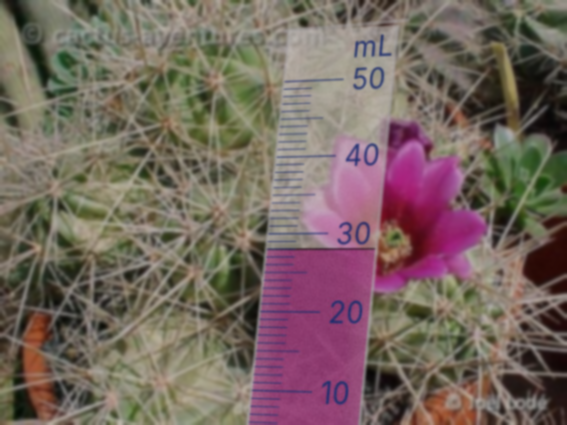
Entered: 28; mL
